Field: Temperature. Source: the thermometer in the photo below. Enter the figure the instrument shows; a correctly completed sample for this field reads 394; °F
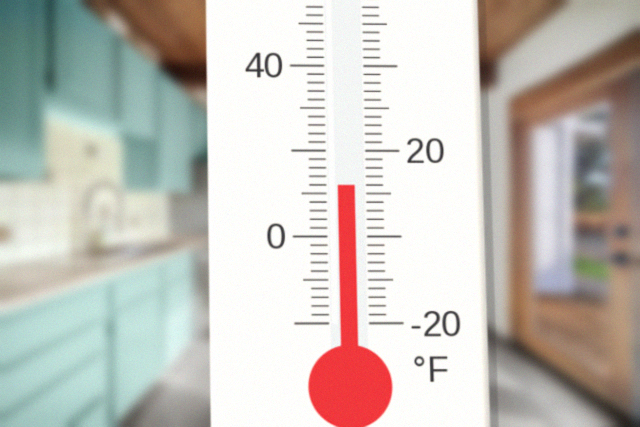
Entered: 12; °F
